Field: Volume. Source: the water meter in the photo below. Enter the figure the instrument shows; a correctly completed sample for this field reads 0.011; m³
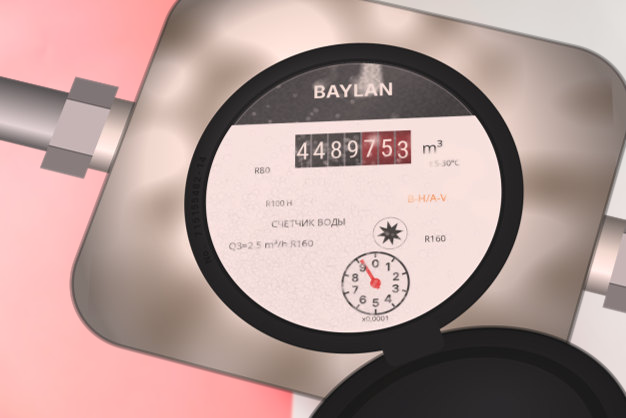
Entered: 4489.7529; m³
